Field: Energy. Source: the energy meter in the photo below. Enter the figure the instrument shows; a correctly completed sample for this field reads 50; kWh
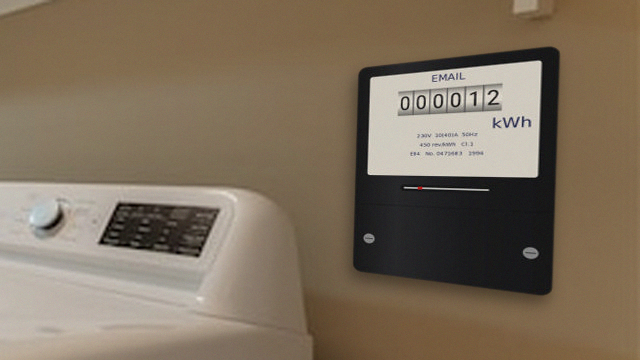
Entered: 12; kWh
